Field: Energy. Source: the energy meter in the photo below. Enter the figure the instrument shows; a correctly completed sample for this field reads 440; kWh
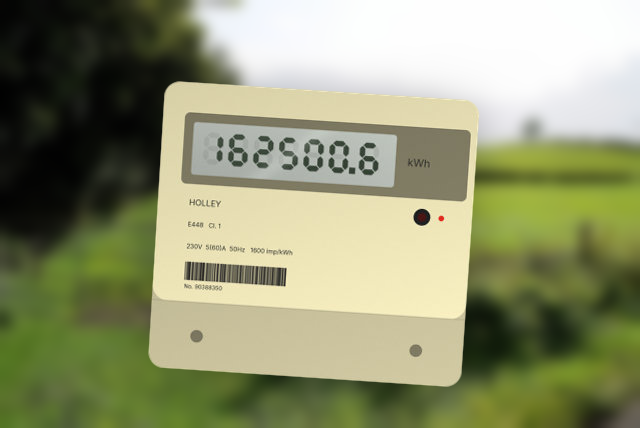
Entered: 162500.6; kWh
